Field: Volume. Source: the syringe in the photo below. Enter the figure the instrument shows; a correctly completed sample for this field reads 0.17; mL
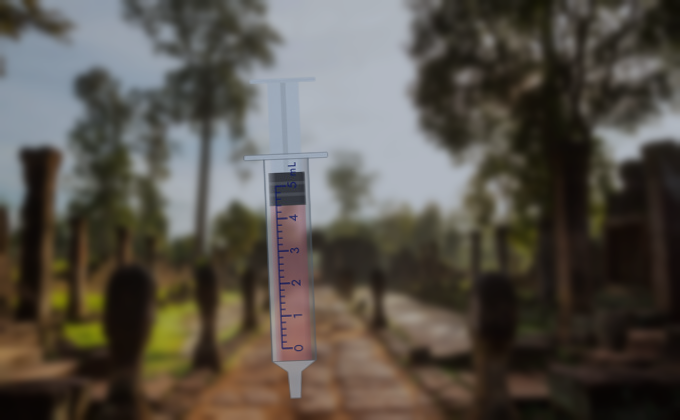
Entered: 4.4; mL
